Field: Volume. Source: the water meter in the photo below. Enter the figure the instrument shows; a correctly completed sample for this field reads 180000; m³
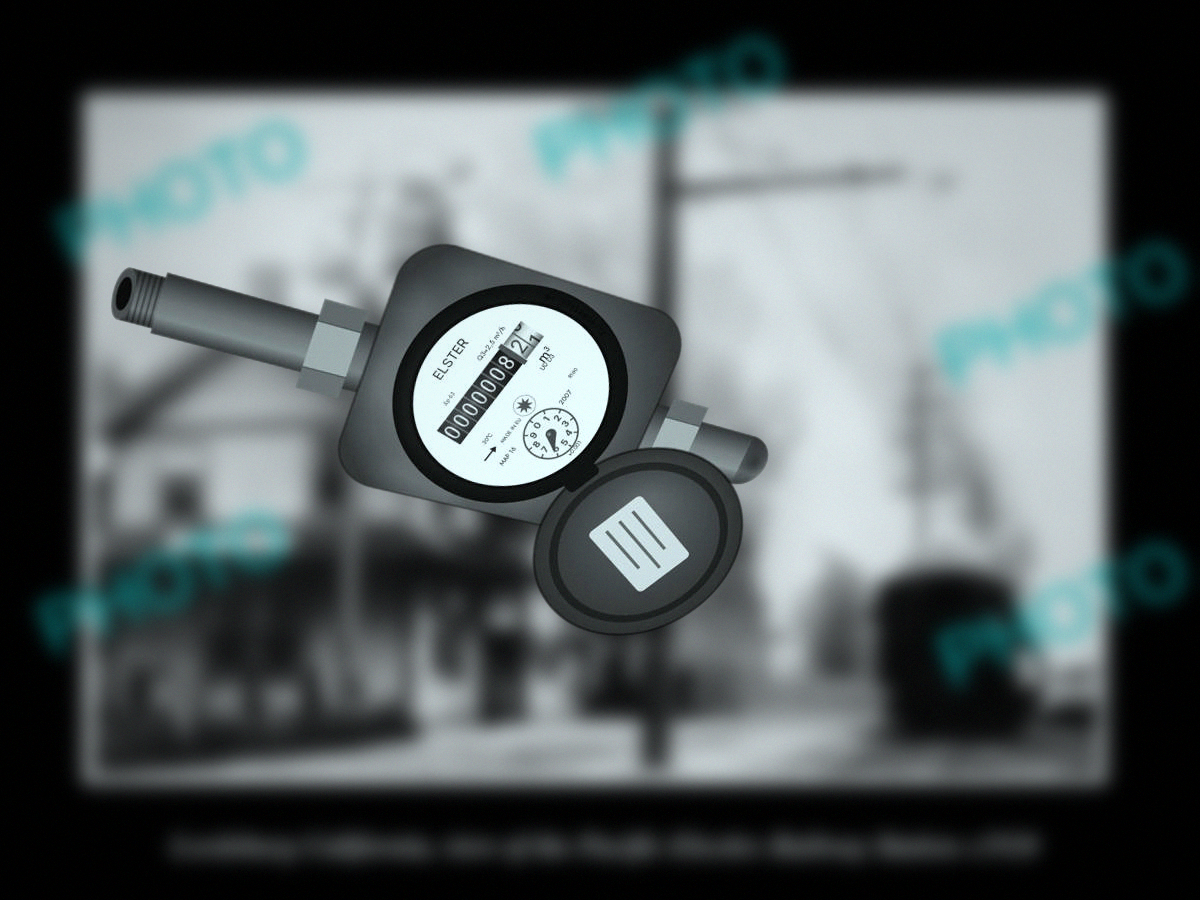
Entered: 8.206; m³
